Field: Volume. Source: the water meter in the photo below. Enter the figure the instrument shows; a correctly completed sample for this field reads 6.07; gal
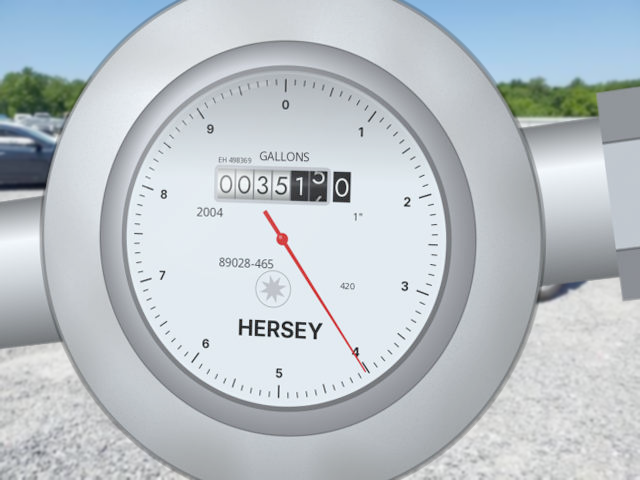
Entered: 35154.0; gal
